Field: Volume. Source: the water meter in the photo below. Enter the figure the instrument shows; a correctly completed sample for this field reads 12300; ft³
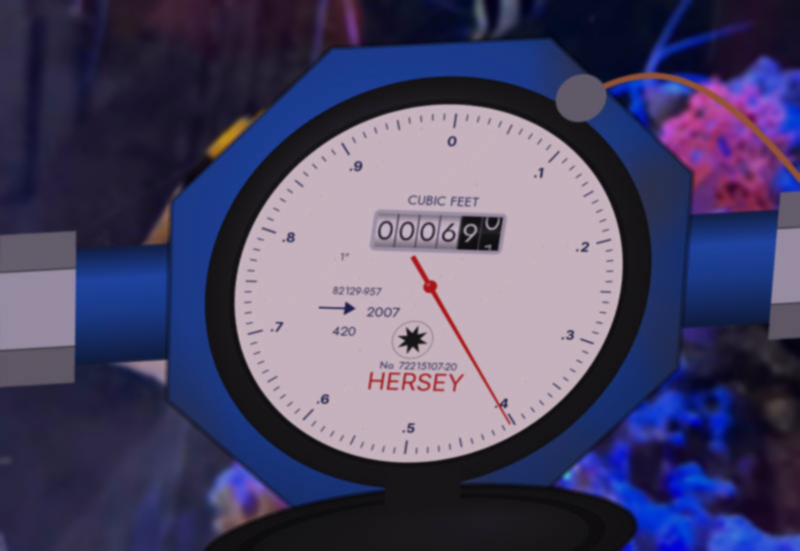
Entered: 690.40; ft³
